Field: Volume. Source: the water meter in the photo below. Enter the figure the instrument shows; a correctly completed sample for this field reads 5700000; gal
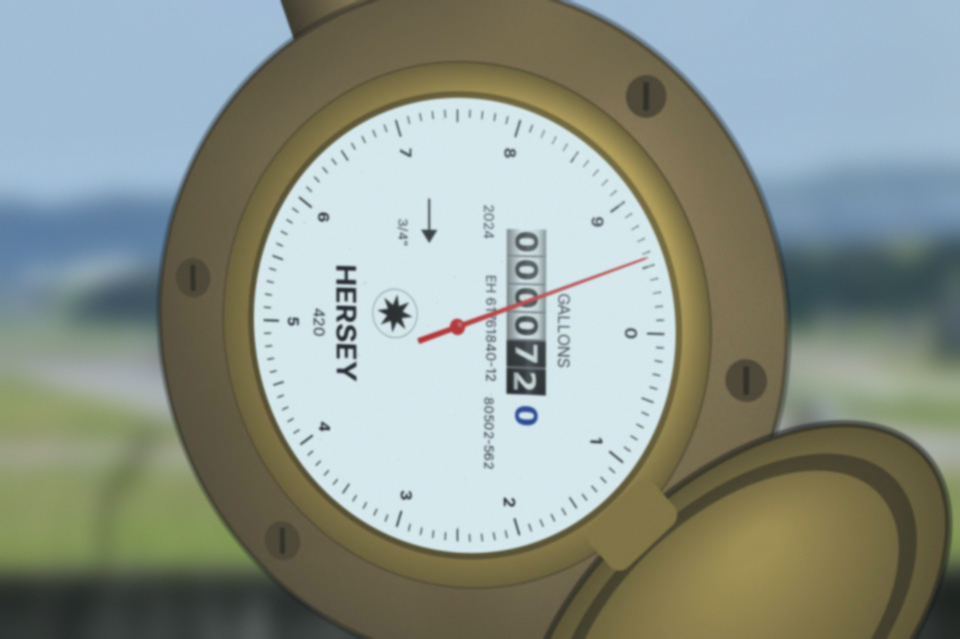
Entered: 719.4; gal
